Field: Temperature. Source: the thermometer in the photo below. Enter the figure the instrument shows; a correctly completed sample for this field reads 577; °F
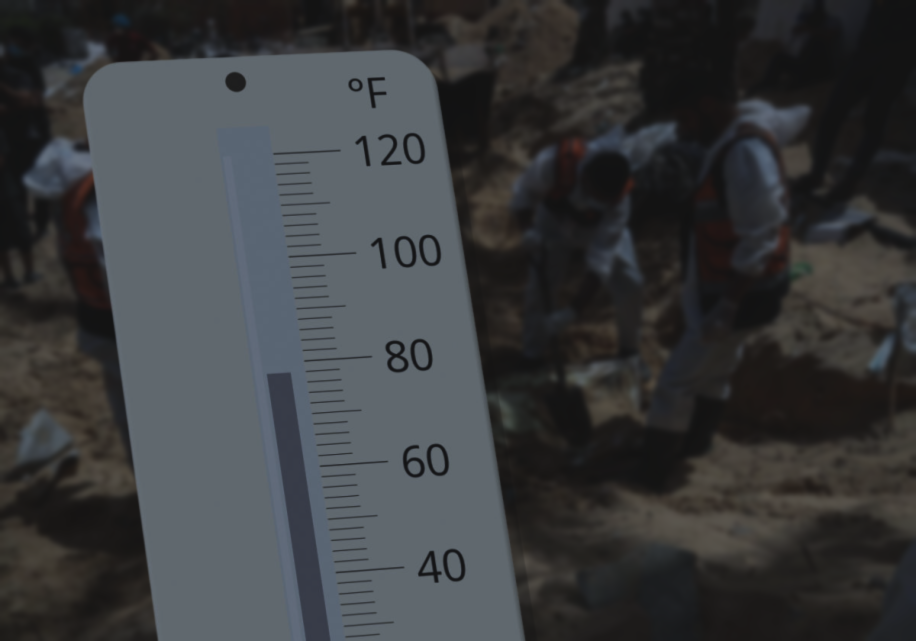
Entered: 78; °F
